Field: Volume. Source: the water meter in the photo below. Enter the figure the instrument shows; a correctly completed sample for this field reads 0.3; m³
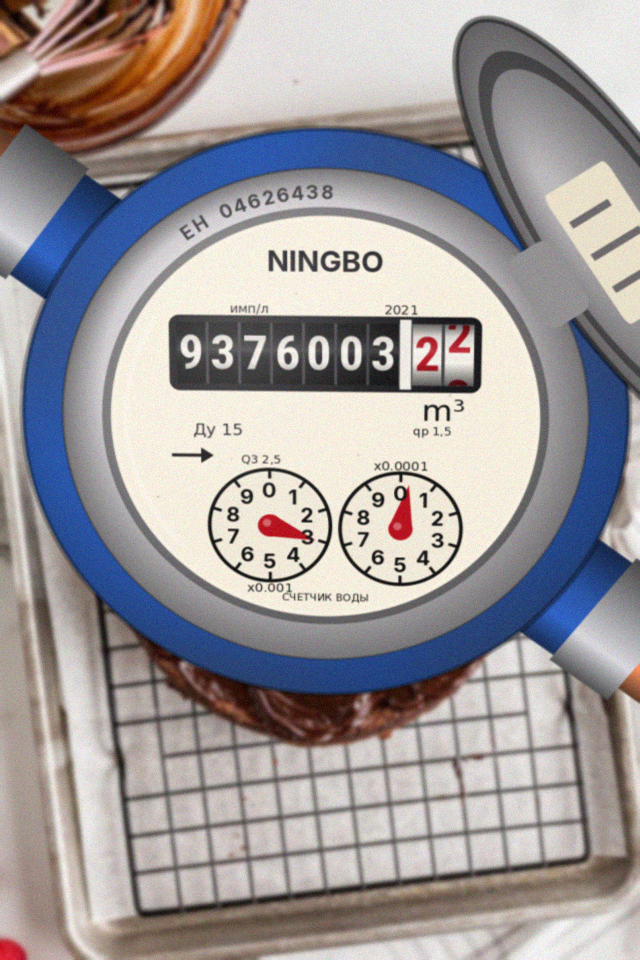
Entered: 9376003.2230; m³
